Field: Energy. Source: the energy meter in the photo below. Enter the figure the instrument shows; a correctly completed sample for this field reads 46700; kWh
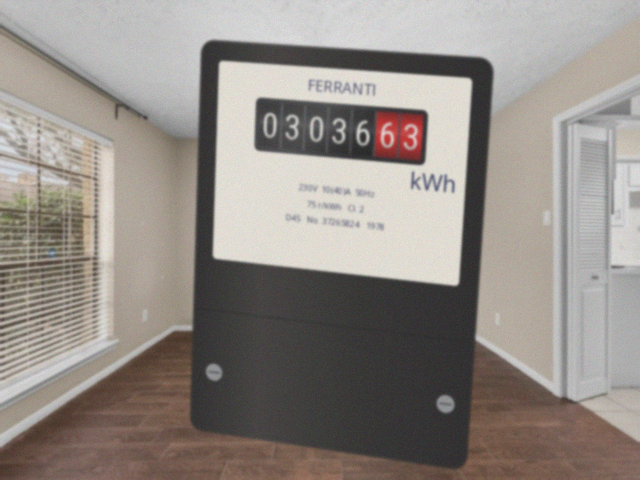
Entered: 3036.63; kWh
